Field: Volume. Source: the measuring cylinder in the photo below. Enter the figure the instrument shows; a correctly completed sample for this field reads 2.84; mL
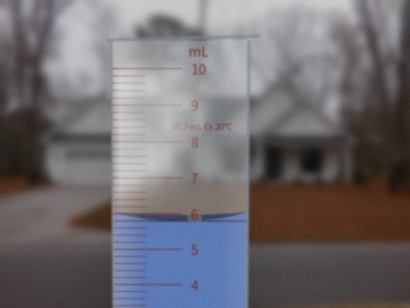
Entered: 5.8; mL
